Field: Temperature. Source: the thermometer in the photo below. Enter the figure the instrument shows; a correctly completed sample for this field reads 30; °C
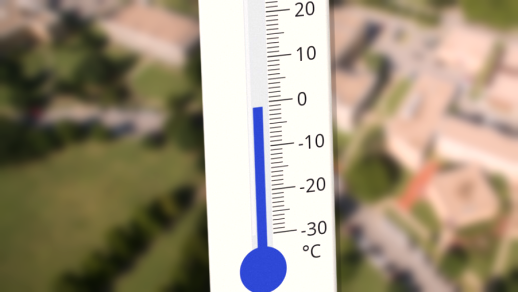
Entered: -1; °C
